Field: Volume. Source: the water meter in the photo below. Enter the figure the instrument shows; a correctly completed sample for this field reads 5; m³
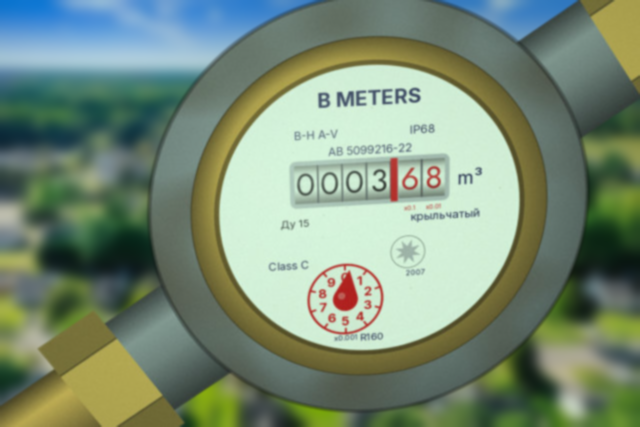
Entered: 3.680; m³
